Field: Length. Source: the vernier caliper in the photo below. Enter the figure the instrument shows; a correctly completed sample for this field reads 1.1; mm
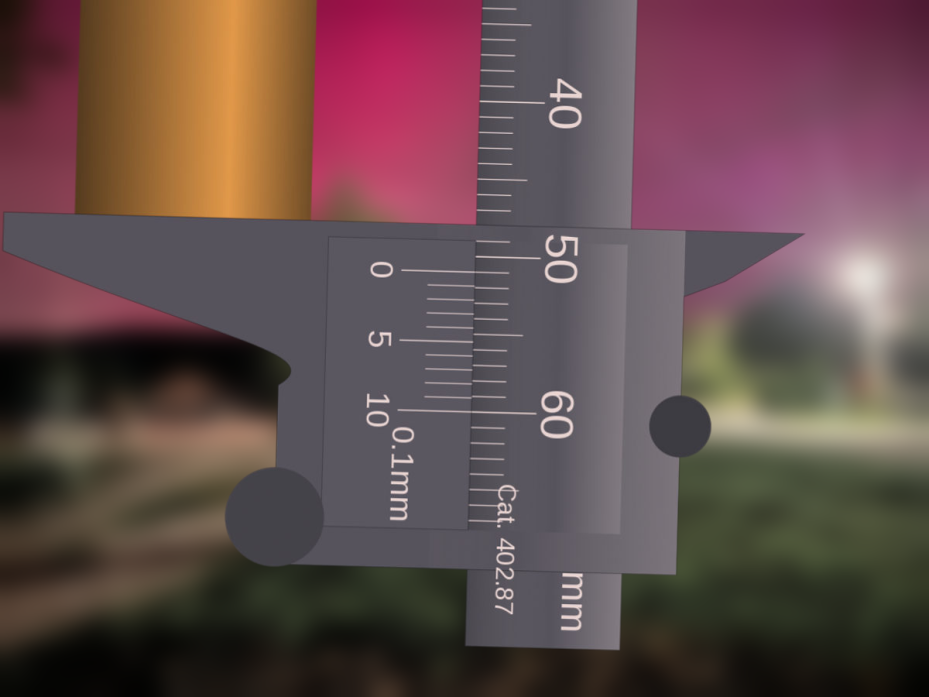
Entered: 51.0; mm
